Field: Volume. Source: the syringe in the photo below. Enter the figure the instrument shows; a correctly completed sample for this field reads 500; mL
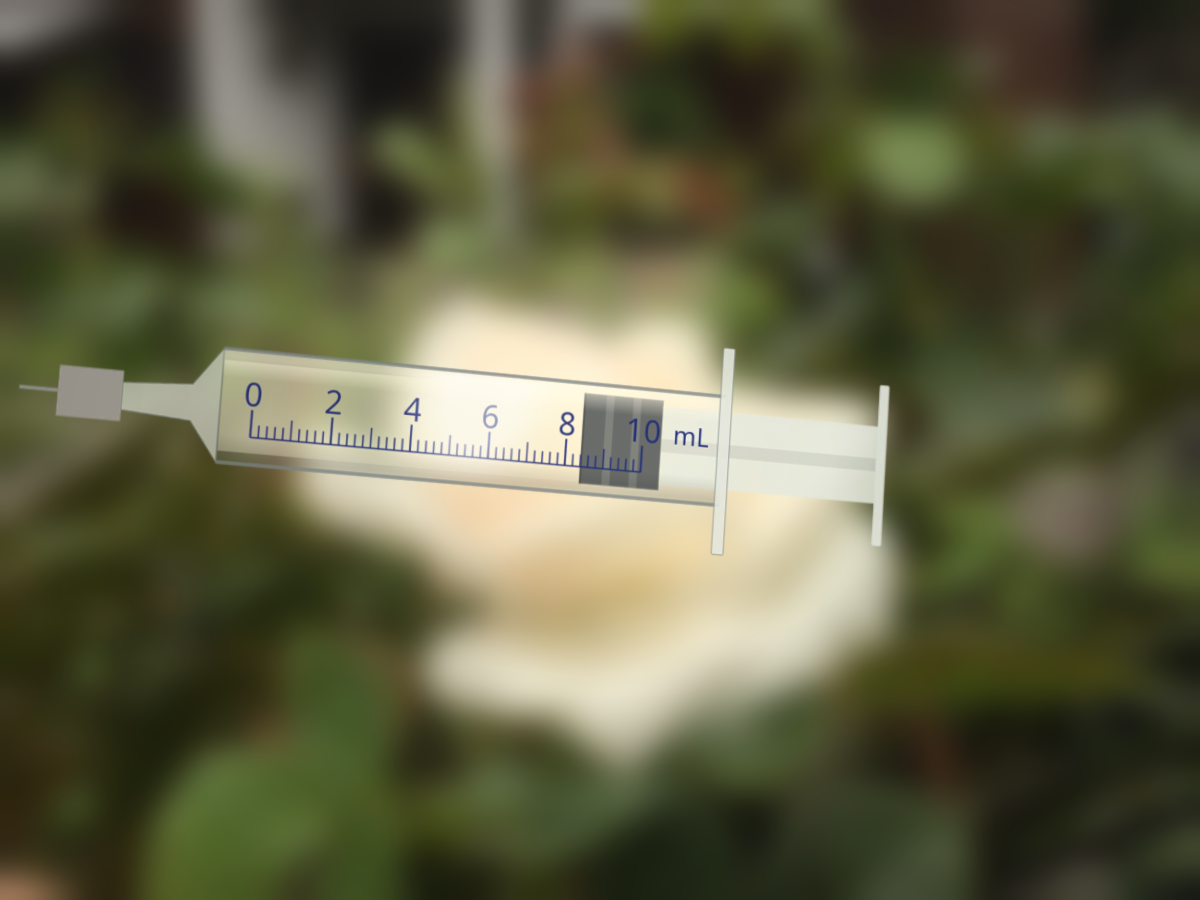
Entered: 8.4; mL
